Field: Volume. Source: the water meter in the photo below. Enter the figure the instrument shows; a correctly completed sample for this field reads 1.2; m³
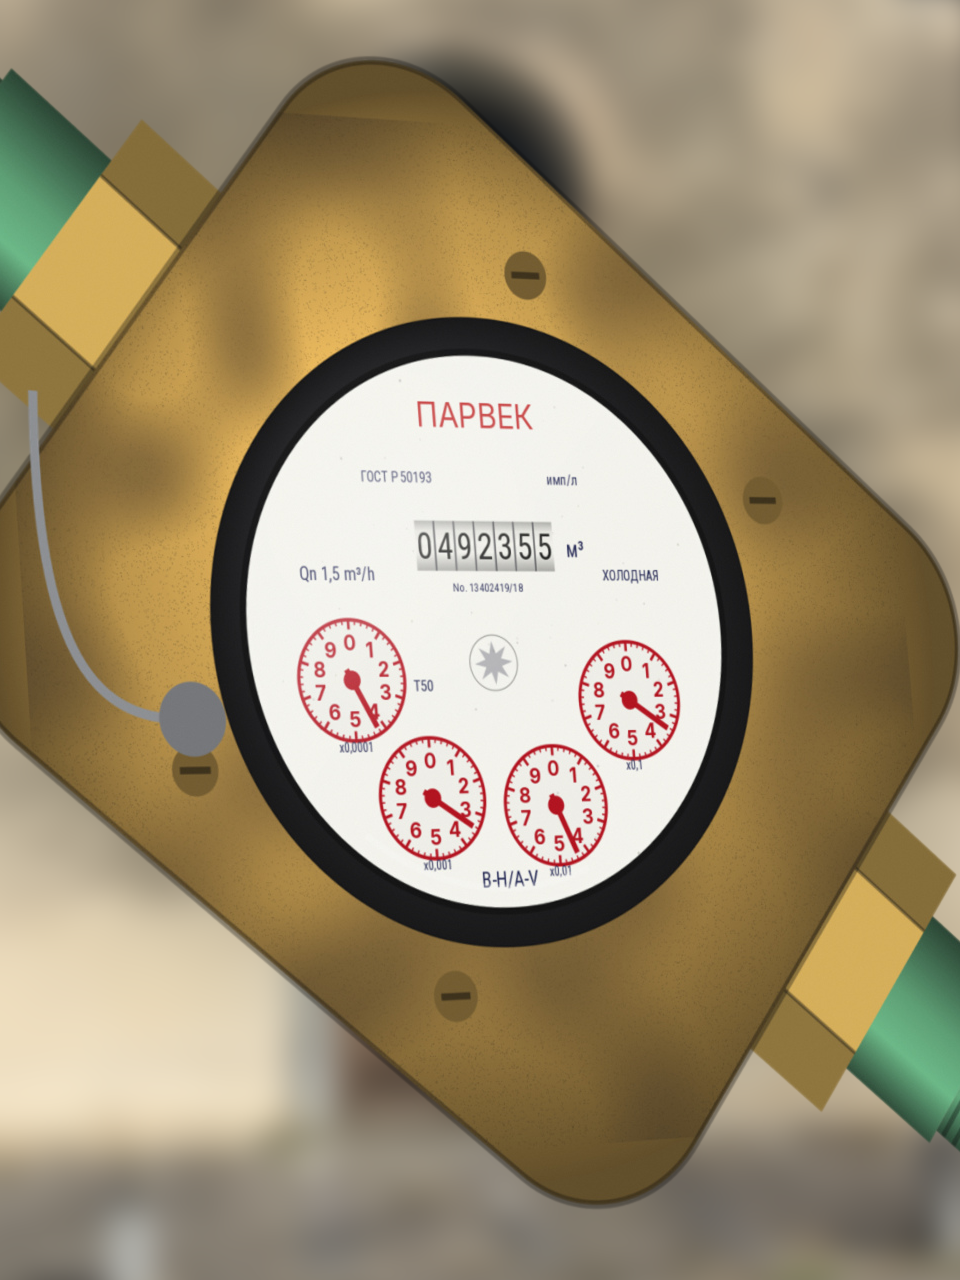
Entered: 492355.3434; m³
